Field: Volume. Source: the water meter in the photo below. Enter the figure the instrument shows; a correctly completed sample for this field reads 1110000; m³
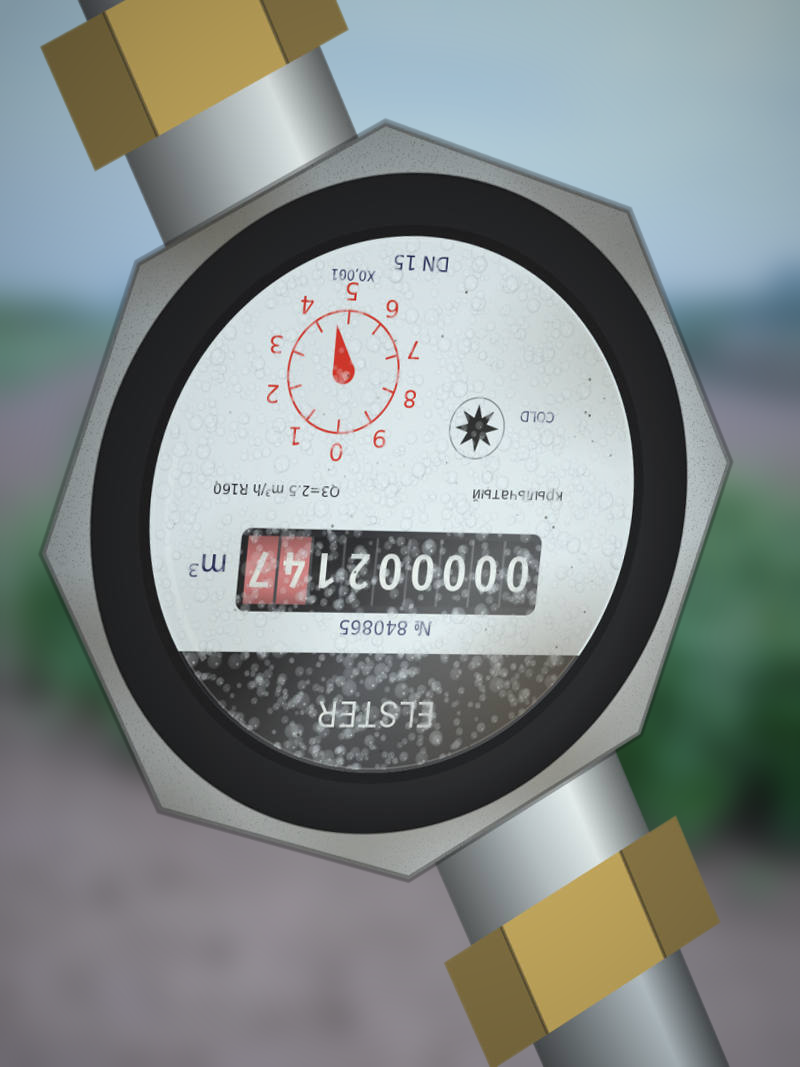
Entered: 21.474; m³
